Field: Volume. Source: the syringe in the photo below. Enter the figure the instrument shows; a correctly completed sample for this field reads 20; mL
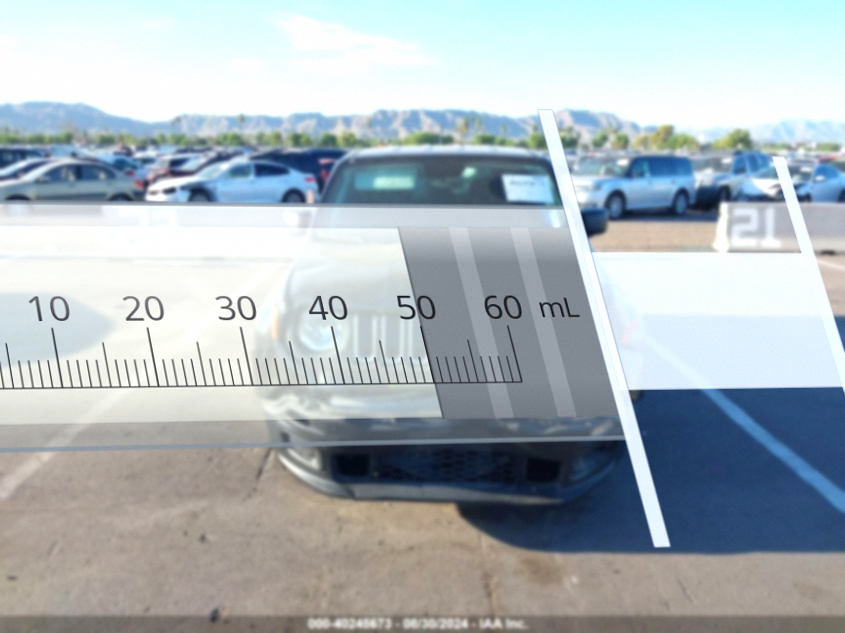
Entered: 50; mL
